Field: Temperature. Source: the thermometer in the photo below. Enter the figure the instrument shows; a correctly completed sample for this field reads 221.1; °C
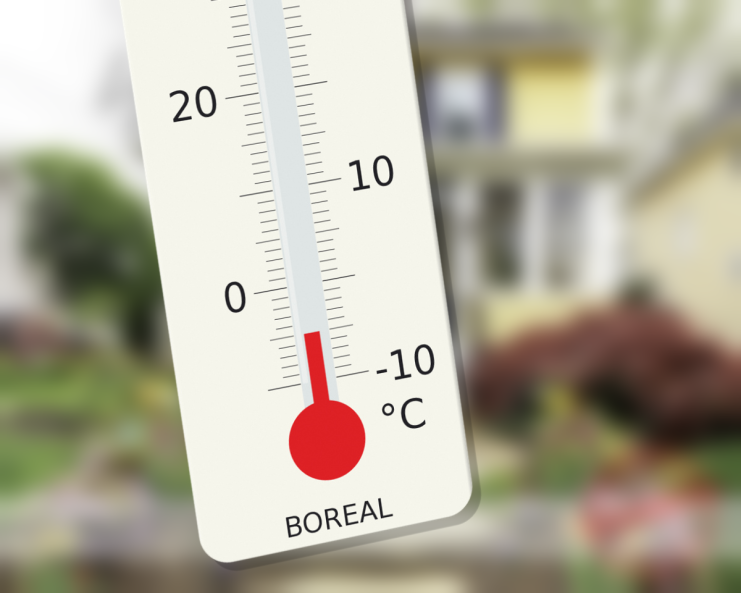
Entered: -5; °C
